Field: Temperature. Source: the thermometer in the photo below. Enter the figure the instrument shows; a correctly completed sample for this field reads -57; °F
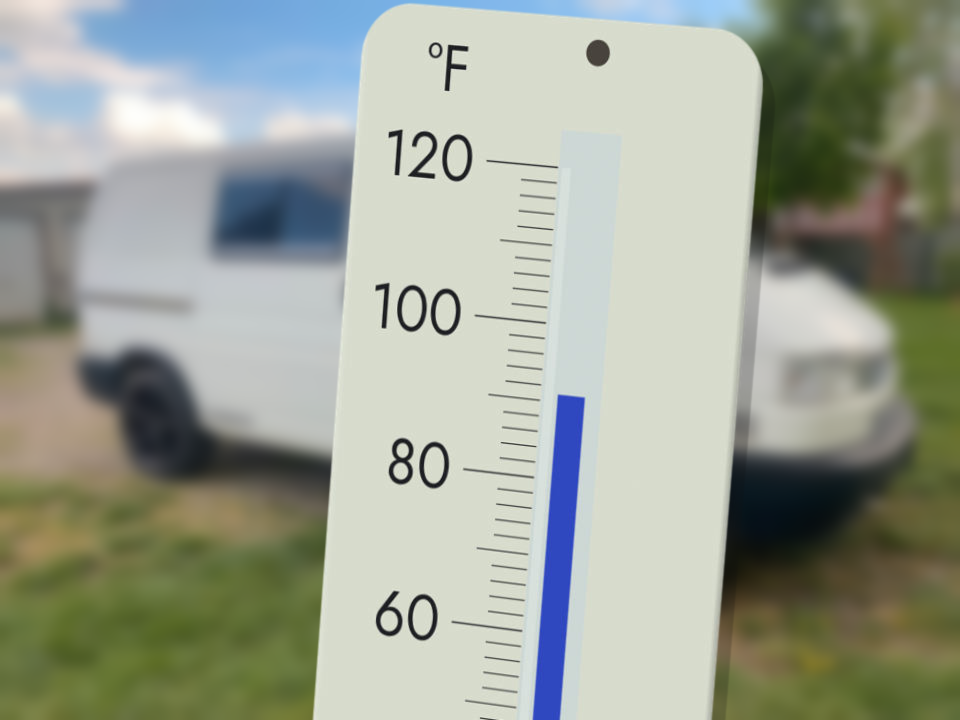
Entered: 91; °F
